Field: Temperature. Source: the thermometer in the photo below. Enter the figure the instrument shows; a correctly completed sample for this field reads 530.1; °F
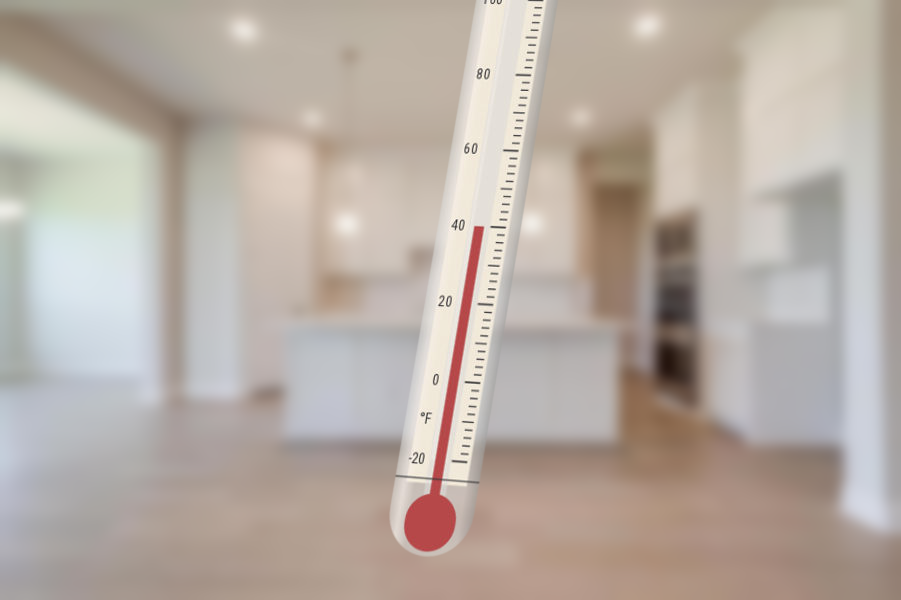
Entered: 40; °F
